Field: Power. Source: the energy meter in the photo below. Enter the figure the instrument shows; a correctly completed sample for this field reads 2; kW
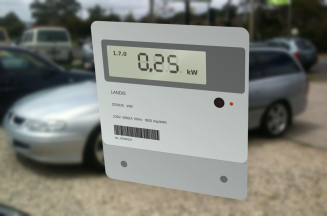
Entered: 0.25; kW
